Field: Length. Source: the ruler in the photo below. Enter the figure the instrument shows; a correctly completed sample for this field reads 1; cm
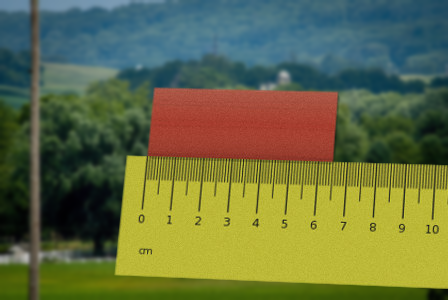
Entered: 6.5; cm
